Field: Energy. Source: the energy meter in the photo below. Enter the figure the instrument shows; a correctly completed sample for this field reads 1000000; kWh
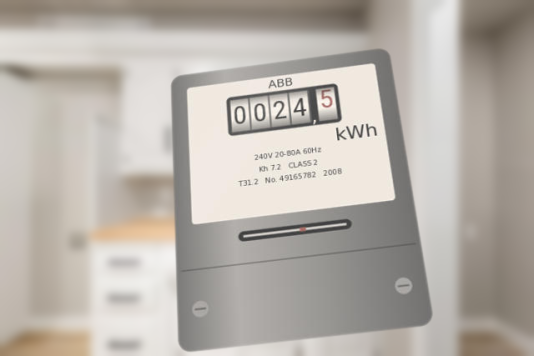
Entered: 24.5; kWh
